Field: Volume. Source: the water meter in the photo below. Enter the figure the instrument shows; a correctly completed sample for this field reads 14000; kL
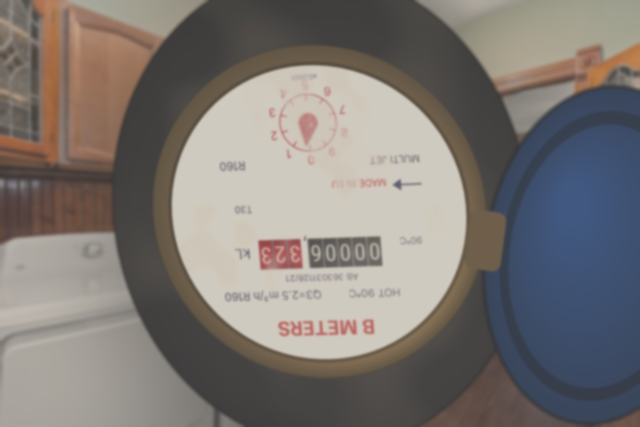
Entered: 6.3230; kL
